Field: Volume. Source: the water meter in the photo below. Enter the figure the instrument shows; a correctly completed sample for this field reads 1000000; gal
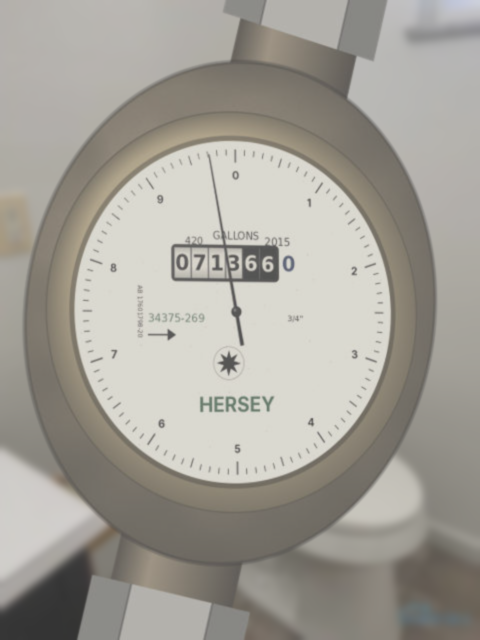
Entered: 713659.7; gal
